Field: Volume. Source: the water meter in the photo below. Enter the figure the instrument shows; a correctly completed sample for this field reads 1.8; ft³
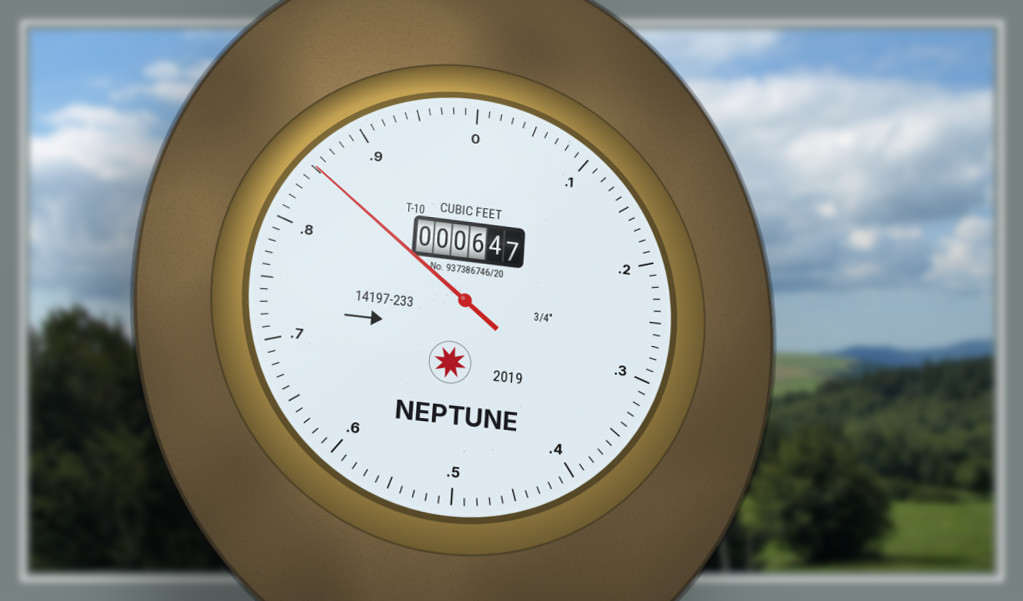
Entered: 646.85; ft³
